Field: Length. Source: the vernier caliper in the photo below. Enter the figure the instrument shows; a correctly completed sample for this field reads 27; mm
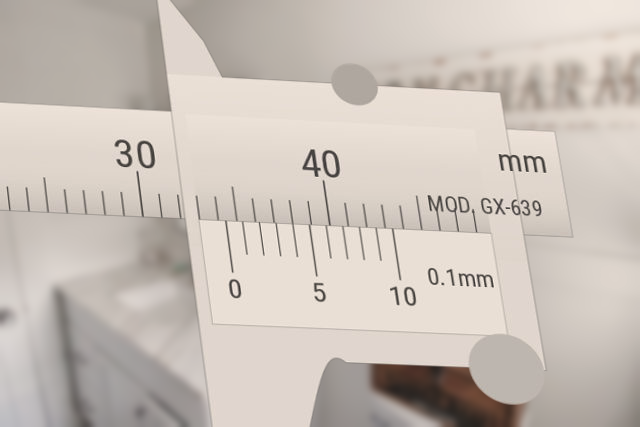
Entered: 34.4; mm
